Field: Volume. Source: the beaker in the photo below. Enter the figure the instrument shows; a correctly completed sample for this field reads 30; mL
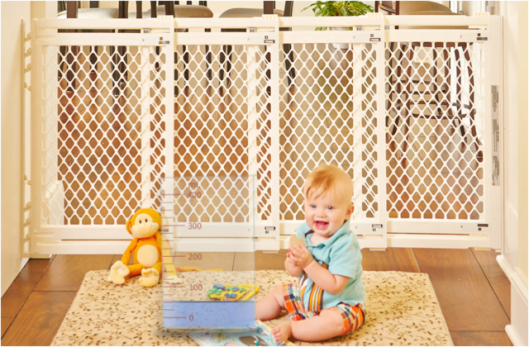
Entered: 50; mL
